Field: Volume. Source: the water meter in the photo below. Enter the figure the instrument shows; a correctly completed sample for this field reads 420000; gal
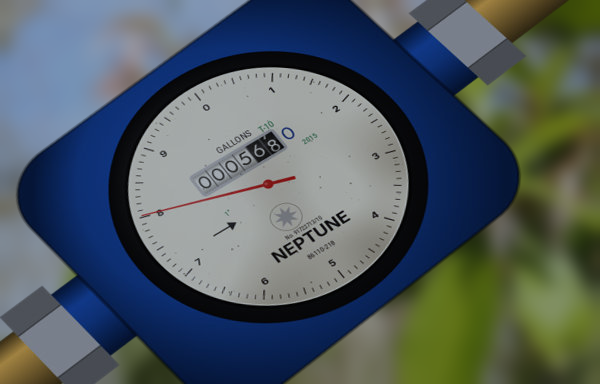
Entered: 5678.0; gal
